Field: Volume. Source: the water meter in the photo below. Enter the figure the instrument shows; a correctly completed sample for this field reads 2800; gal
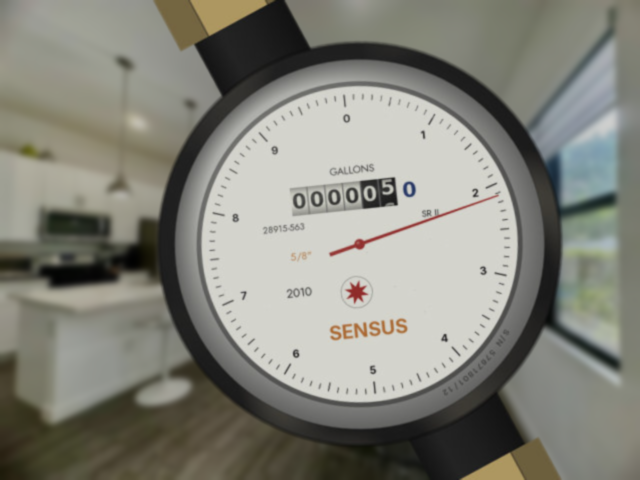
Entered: 52.1; gal
